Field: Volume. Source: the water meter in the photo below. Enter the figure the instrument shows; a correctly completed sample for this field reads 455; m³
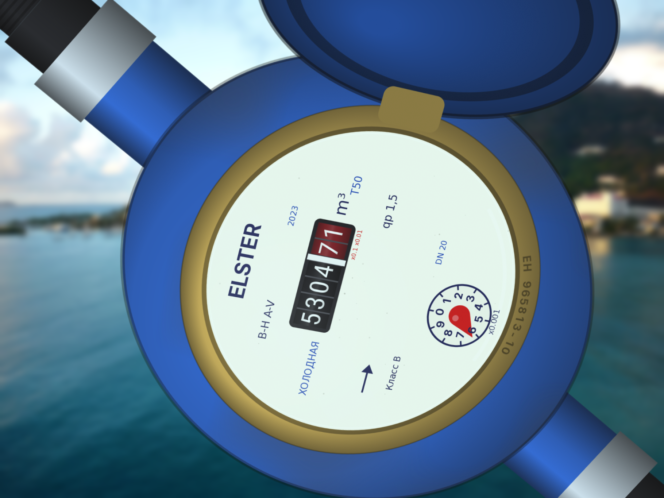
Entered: 5304.716; m³
